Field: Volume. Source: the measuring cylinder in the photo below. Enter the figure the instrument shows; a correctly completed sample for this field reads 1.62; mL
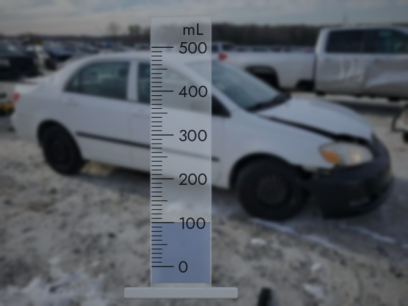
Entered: 100; mL
